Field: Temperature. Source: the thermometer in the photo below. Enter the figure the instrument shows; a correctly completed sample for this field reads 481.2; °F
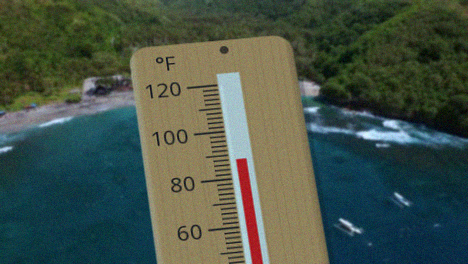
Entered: 88; °F
